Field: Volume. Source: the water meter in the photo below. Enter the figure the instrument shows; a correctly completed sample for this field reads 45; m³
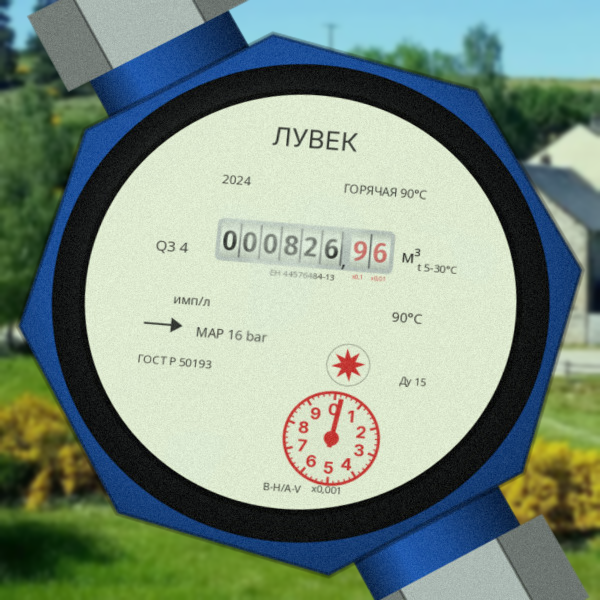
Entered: 826.960; m³
